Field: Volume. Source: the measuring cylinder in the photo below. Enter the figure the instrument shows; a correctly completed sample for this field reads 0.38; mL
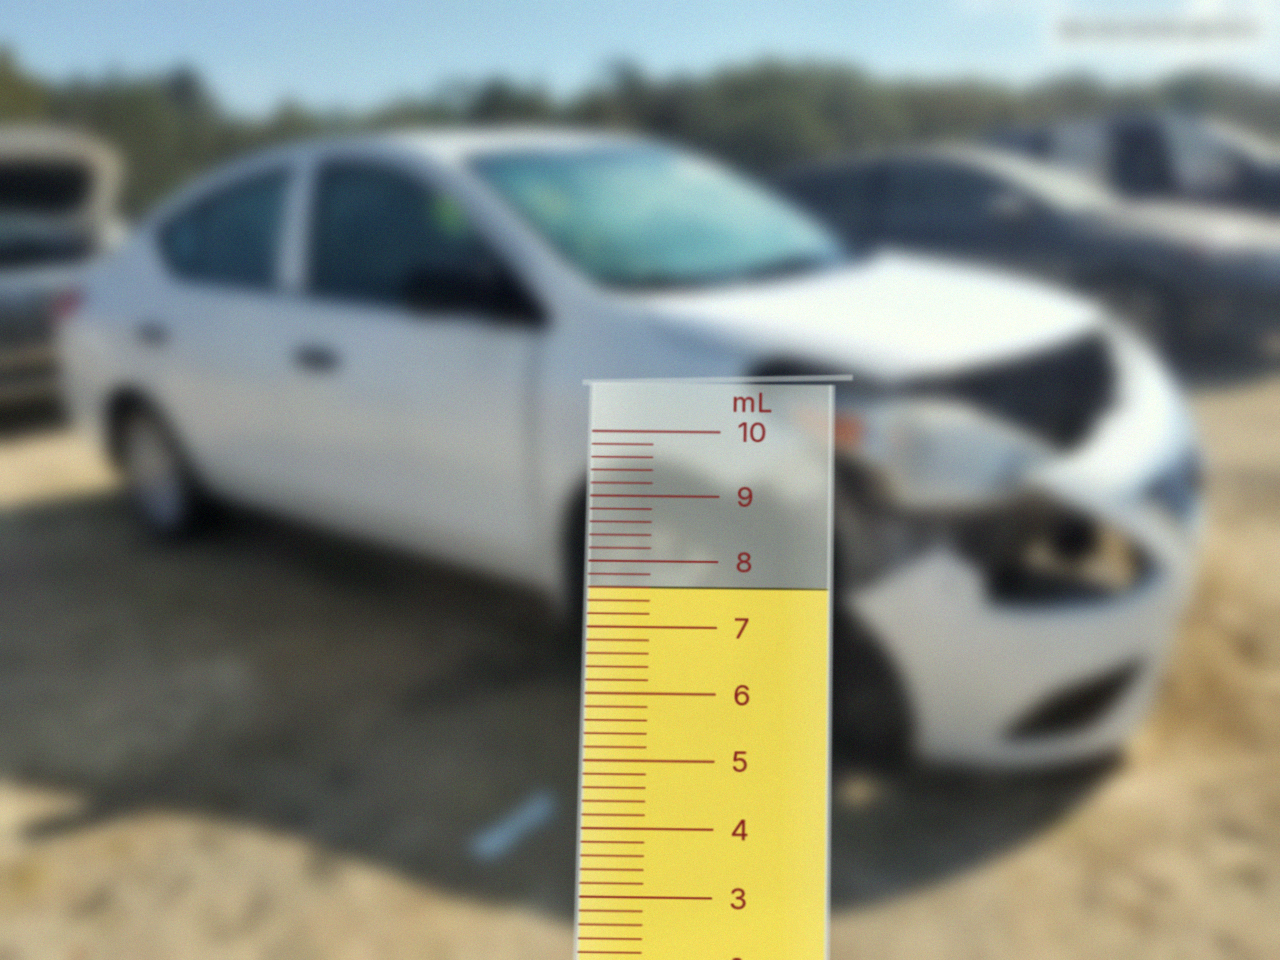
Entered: 7.6; mL
